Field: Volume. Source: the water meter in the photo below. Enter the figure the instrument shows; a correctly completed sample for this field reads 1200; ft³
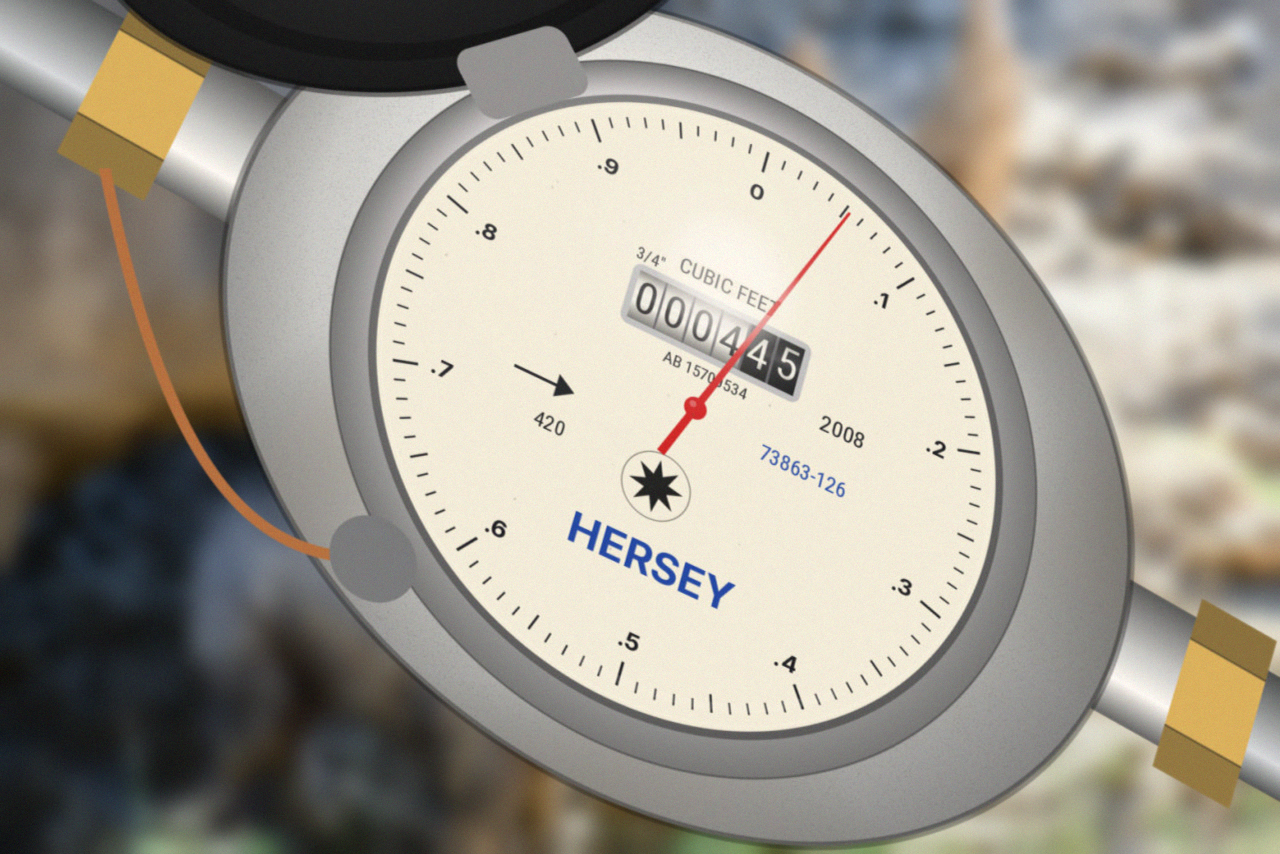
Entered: 445.05; ft³
